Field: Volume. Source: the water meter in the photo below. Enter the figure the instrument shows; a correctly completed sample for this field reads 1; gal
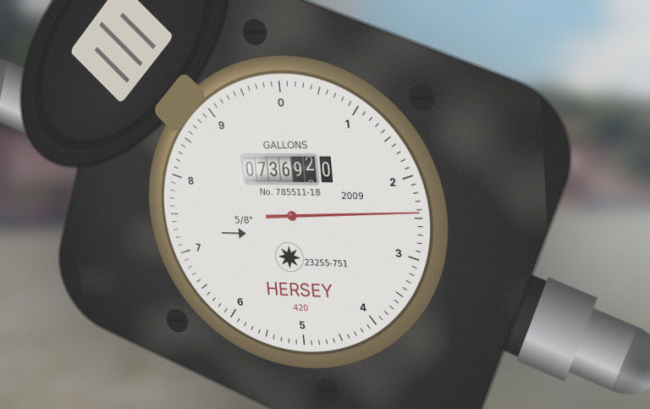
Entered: 736922.4; gal
